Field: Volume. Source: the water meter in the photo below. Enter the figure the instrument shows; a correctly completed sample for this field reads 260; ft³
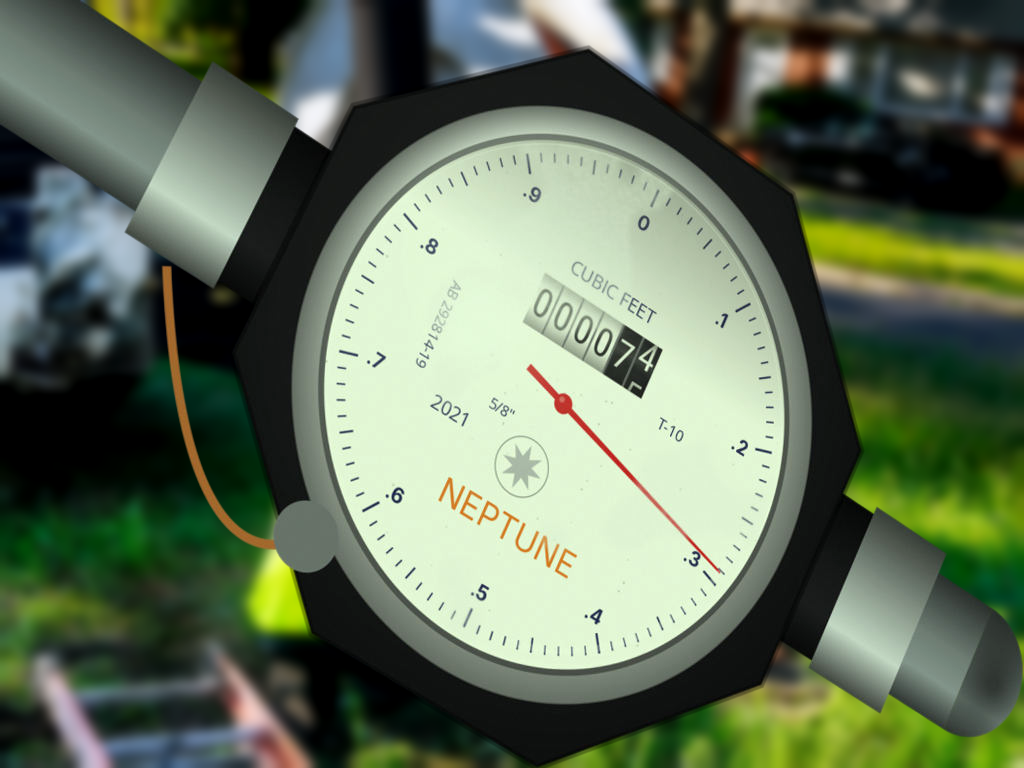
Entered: 74.29; ft³
